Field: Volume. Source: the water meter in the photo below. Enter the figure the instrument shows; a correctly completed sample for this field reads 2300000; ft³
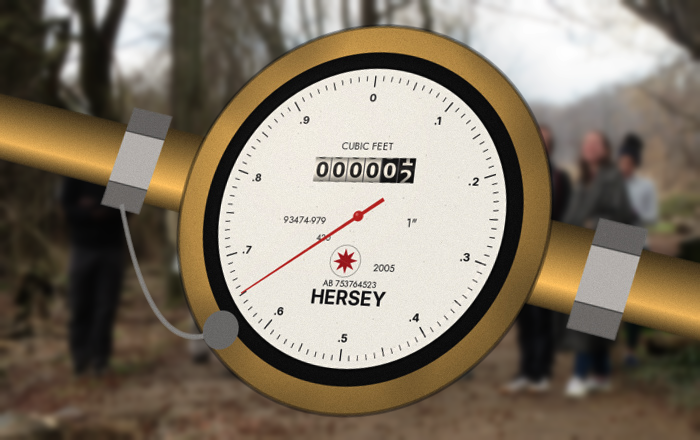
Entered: 1.65; ft³
